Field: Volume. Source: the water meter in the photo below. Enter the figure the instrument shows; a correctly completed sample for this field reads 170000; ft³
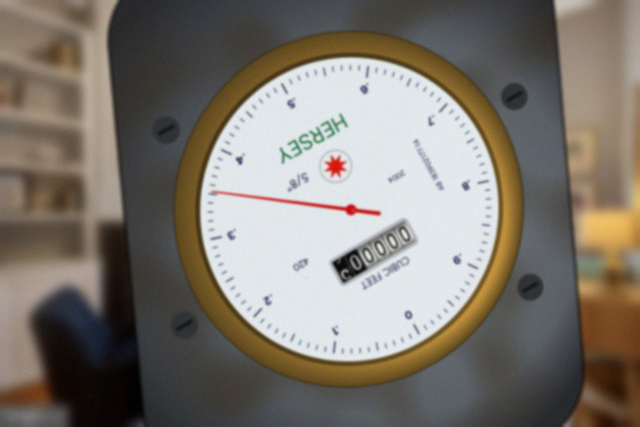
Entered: 5.35; ft³
